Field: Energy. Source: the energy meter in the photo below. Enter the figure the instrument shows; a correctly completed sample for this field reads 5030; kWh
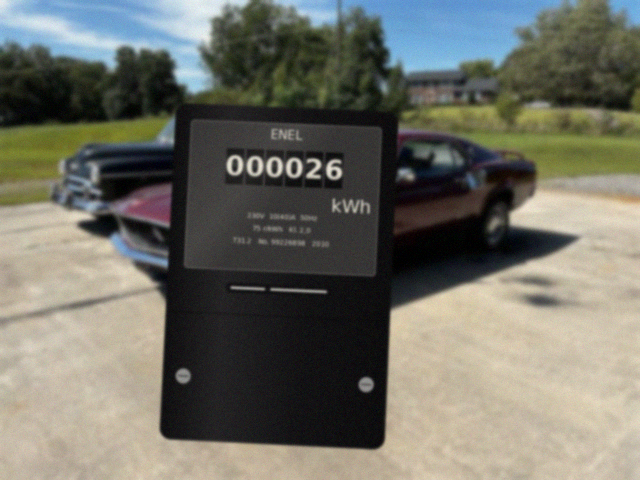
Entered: 26; kWh
